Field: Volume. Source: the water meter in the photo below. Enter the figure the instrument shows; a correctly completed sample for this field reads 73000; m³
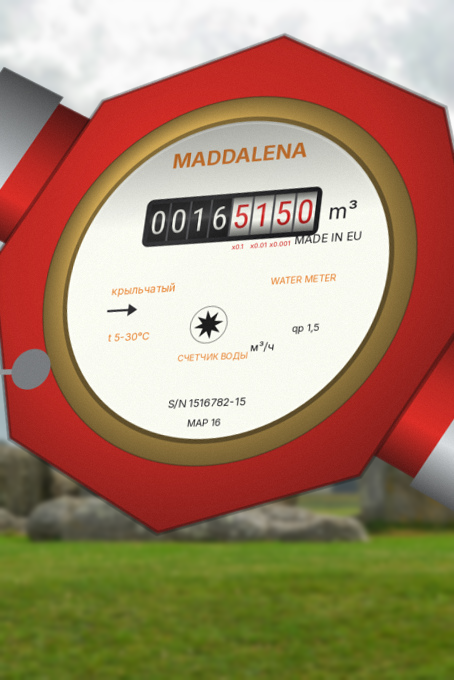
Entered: 16.5150; m³
